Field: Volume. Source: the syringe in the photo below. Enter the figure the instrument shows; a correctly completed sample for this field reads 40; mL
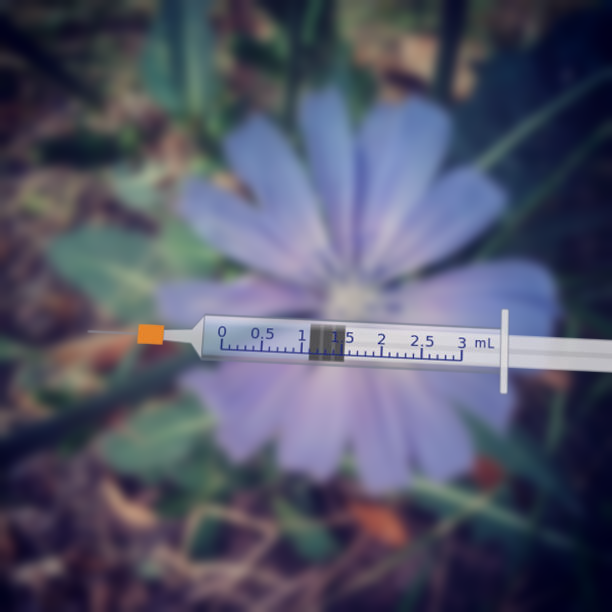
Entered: 1.1; mL
